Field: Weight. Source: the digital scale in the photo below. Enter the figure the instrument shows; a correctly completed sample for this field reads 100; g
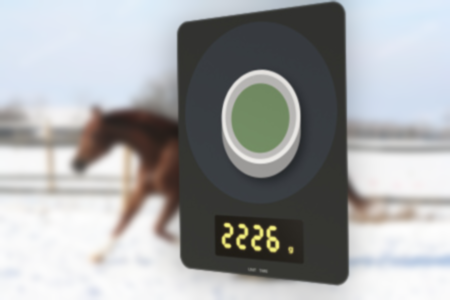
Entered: 2226; g
